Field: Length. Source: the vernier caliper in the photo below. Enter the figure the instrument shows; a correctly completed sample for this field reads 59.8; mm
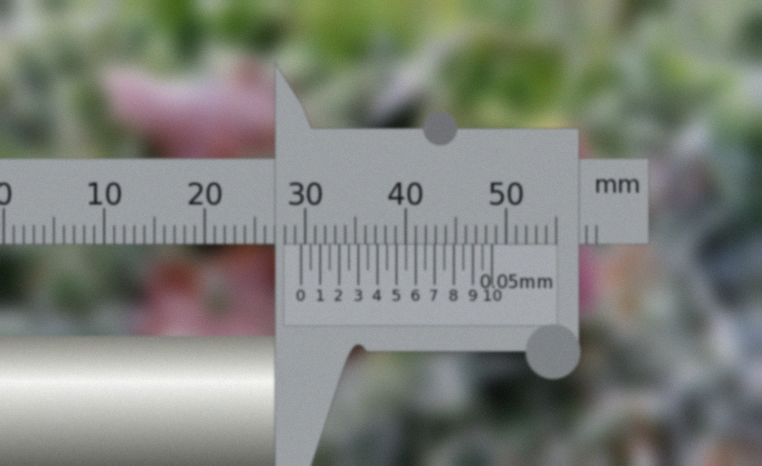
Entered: 29.6; mm
